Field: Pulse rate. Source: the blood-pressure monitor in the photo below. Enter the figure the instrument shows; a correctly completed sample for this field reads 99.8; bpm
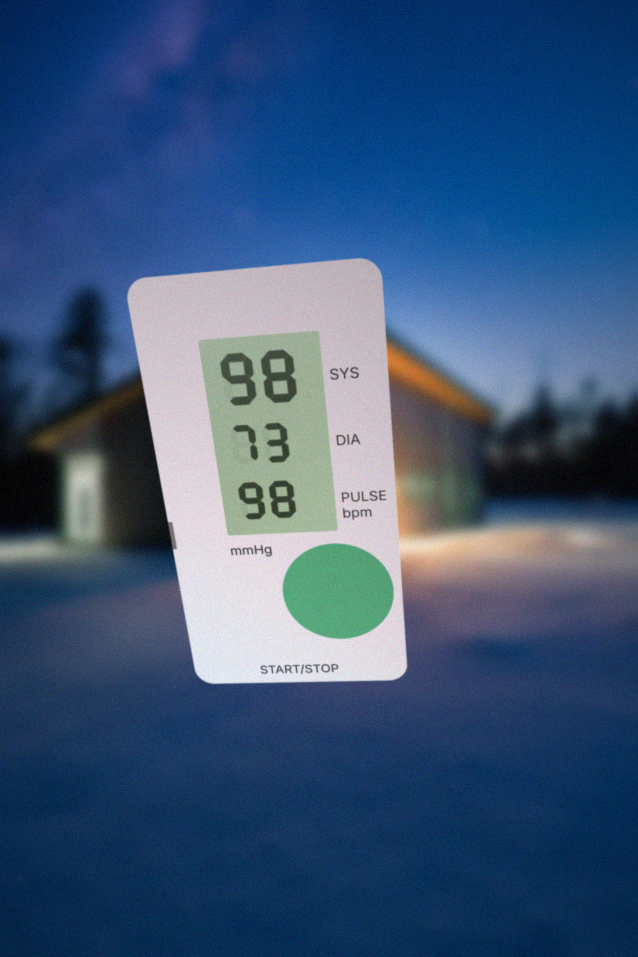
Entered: 98; bpm
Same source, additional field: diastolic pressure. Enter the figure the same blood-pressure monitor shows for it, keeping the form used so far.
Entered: 73; mmHg
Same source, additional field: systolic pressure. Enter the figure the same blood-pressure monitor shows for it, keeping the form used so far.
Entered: 98; mmHg
